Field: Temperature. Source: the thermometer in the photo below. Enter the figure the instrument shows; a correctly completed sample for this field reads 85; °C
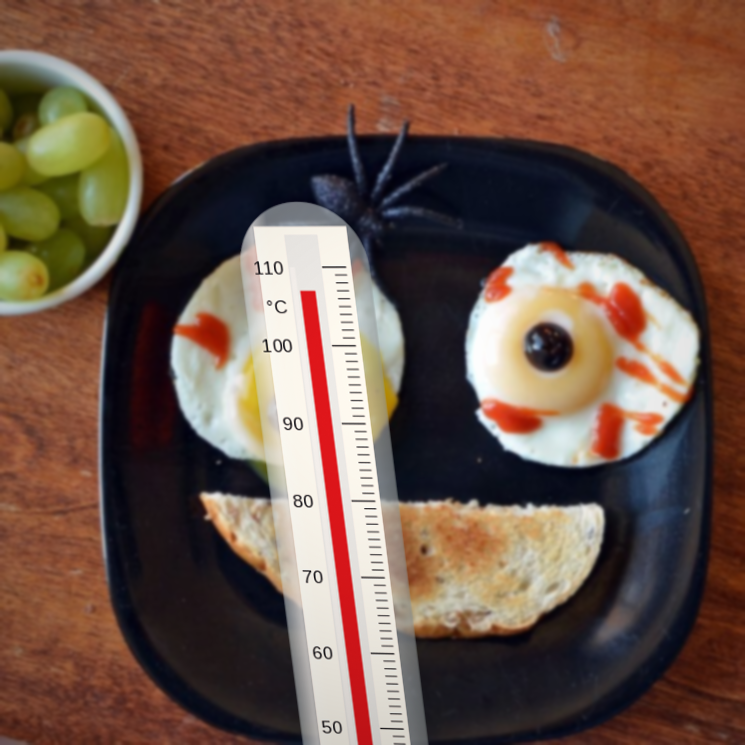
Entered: 107; °C
